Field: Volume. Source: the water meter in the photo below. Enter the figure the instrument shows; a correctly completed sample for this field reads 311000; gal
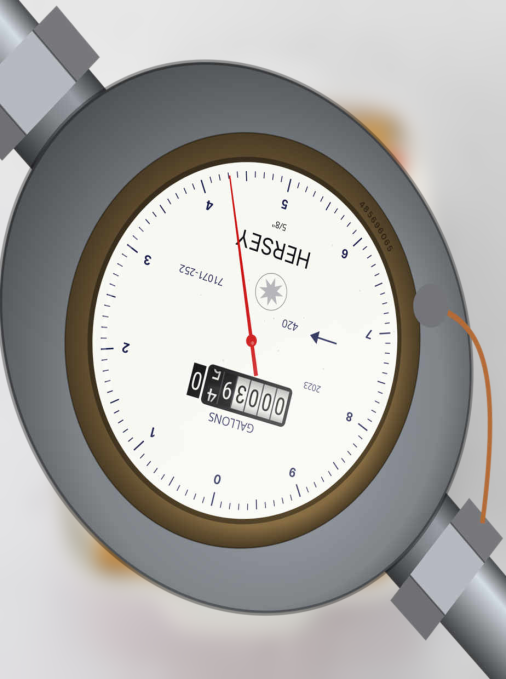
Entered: 3944.3; gal
